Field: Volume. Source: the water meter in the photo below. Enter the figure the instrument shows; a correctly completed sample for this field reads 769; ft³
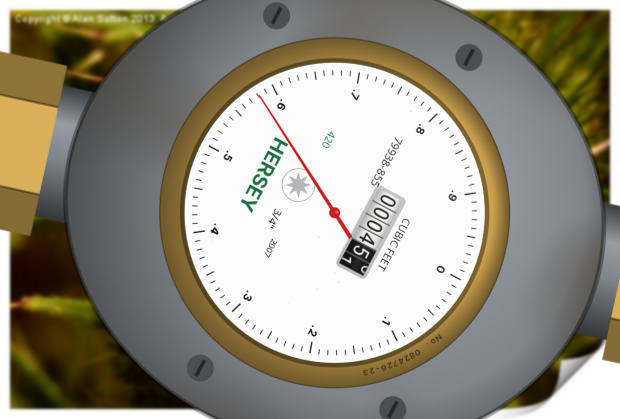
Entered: 450.58; ft³
